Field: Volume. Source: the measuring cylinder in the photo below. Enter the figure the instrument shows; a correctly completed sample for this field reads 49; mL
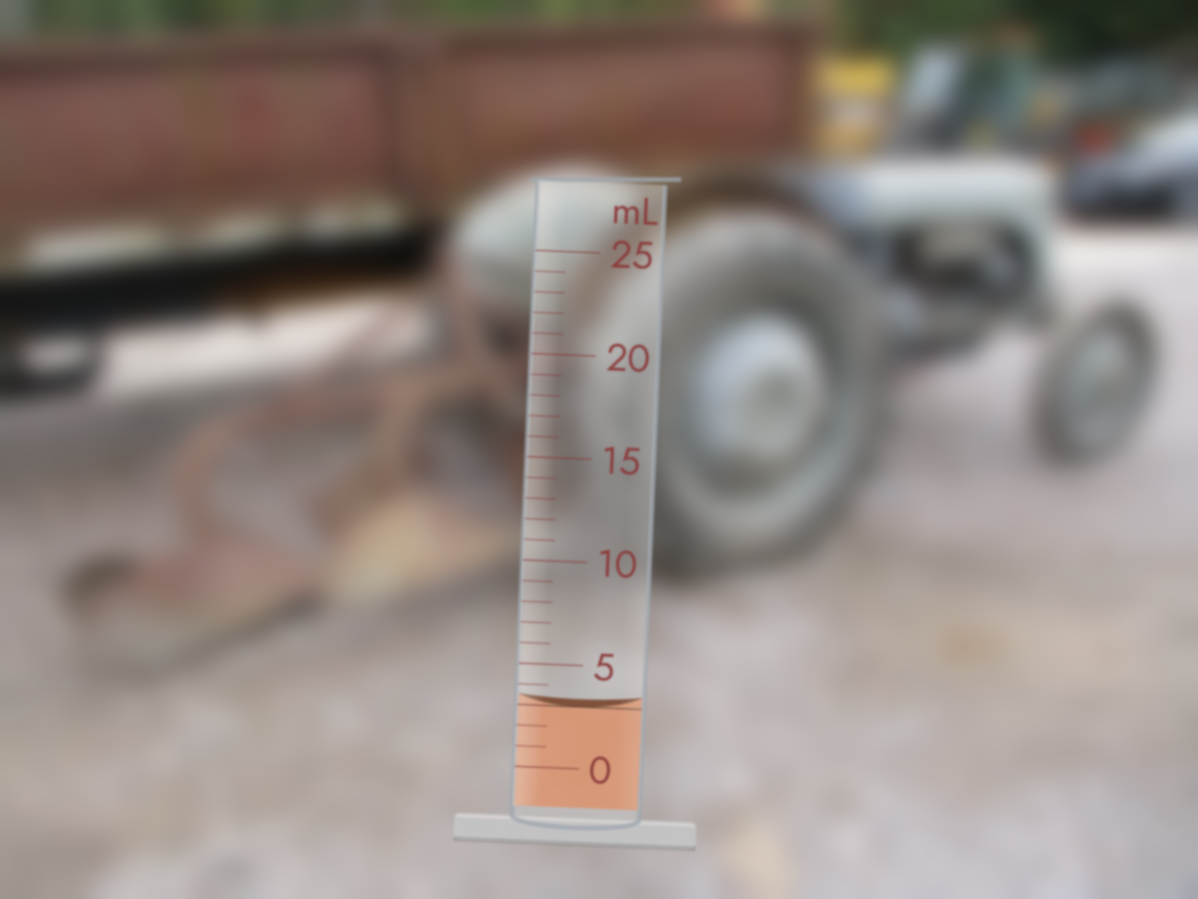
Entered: 3; mL
